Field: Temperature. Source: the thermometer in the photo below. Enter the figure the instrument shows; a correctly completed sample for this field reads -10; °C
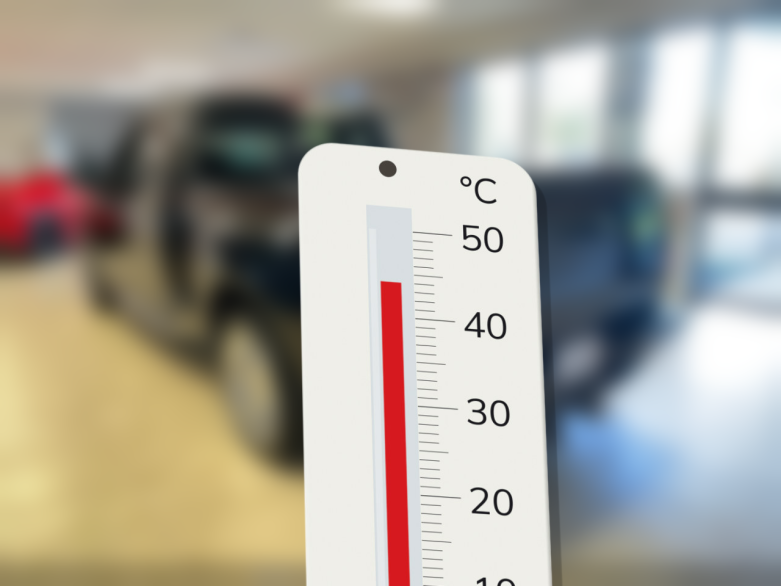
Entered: 44; °C
